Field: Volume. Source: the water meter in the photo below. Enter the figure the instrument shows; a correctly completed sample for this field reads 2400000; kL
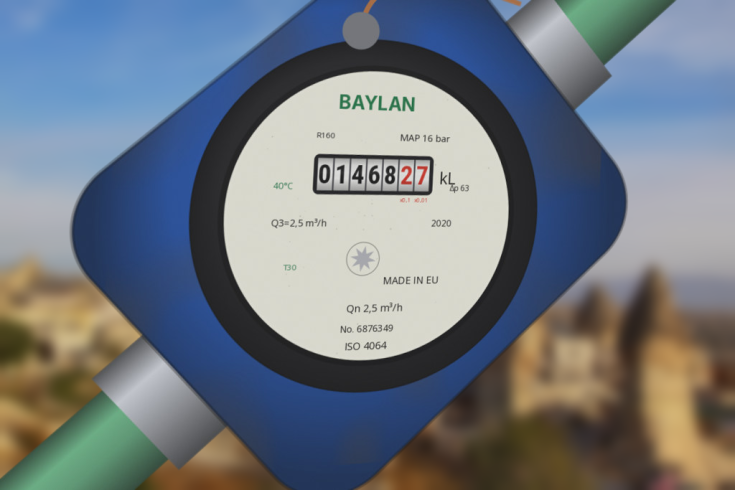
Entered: 1468.27; kL
